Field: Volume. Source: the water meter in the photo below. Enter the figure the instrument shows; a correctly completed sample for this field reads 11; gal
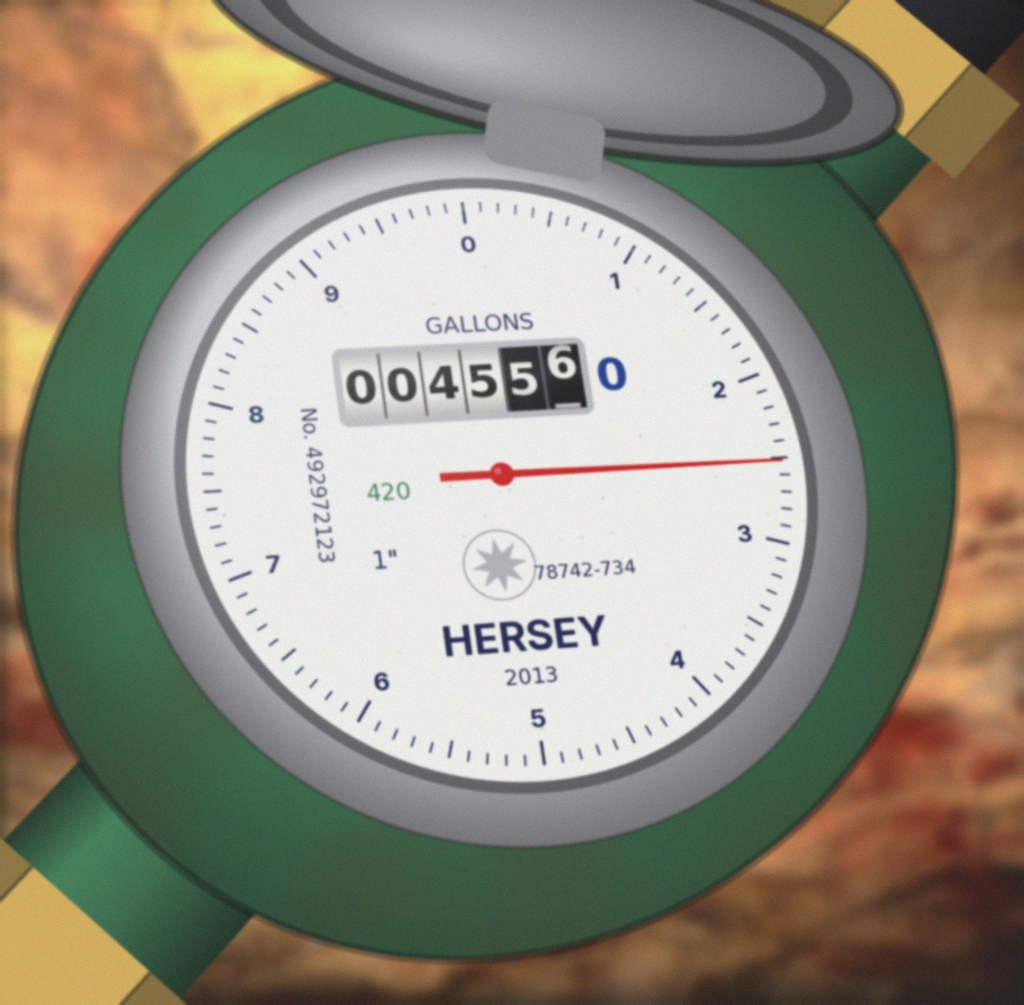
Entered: 45562.5; gal
